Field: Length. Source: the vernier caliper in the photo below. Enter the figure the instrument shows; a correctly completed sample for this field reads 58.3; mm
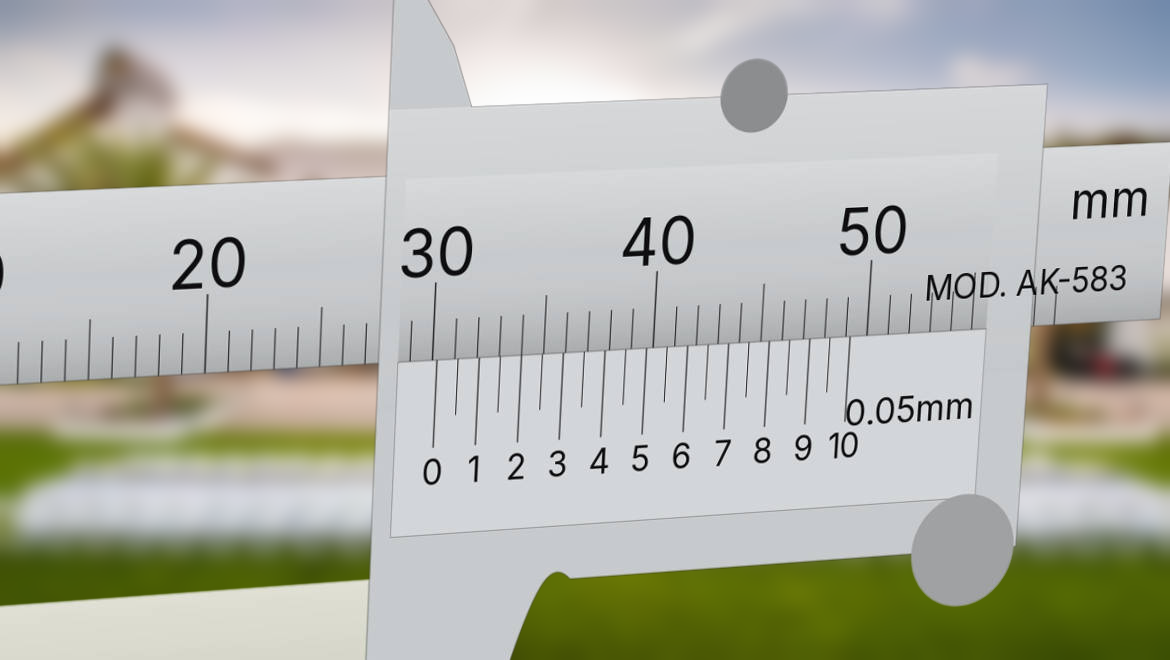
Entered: 30.2; mm
